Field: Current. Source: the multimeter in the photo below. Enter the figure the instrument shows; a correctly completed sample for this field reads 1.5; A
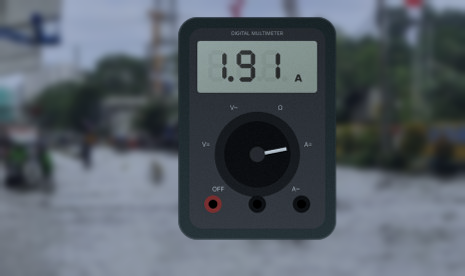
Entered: 1.91; A
